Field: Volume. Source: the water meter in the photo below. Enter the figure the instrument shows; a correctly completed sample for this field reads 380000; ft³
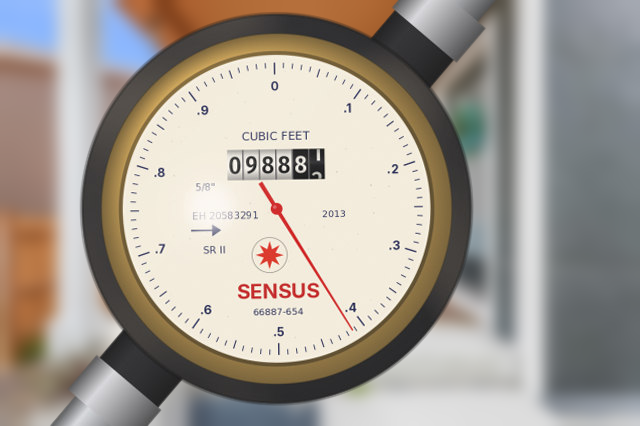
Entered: 98881.41; ft³
